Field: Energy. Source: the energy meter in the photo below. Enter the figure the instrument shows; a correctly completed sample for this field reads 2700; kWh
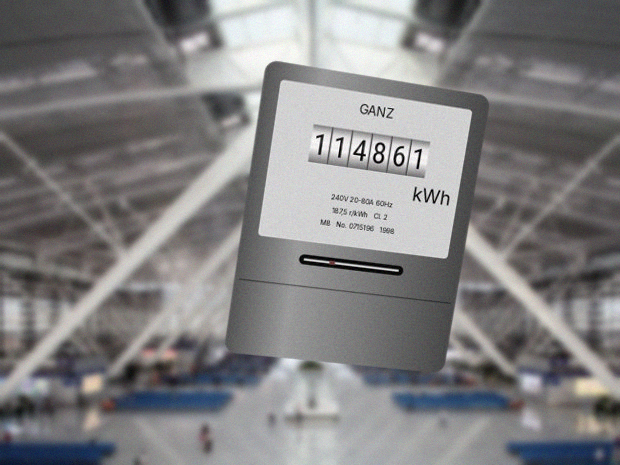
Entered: 114861; kWh
